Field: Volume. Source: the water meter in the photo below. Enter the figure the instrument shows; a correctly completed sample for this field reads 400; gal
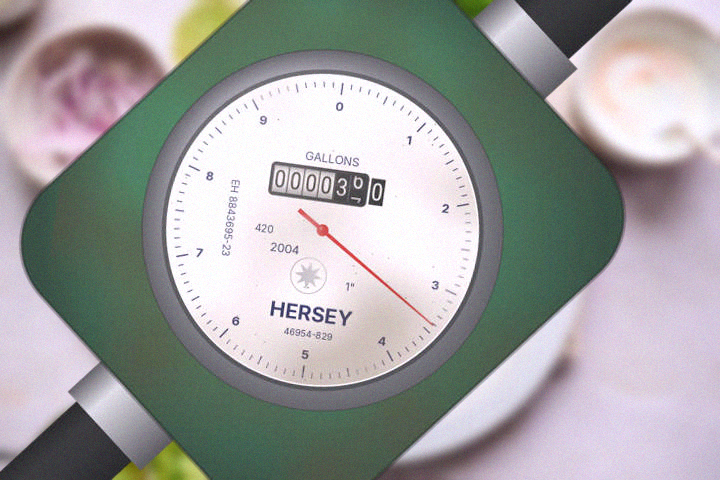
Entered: 363.4; gal
